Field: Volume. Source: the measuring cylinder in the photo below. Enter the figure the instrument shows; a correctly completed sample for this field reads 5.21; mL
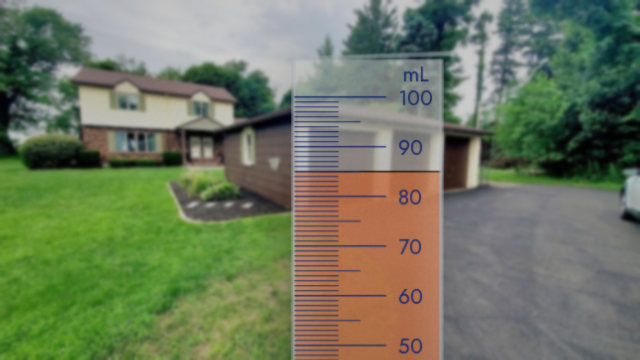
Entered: 85; mL
